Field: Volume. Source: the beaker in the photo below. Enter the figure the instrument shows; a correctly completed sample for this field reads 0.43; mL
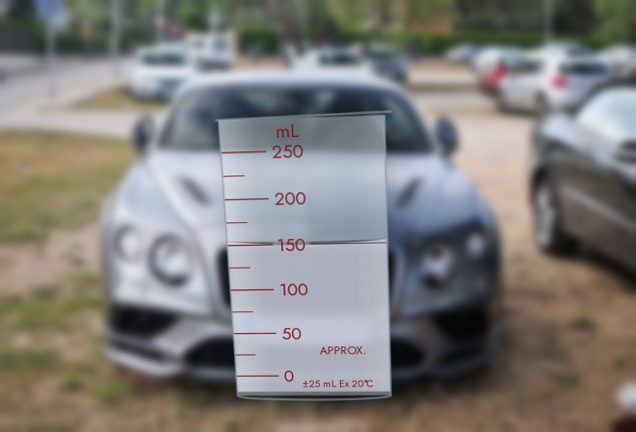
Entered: 150; mL
